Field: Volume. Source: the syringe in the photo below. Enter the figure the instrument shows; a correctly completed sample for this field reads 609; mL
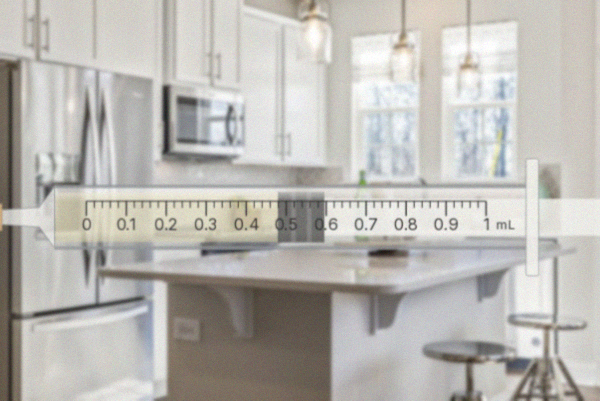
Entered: 0.48; mL
